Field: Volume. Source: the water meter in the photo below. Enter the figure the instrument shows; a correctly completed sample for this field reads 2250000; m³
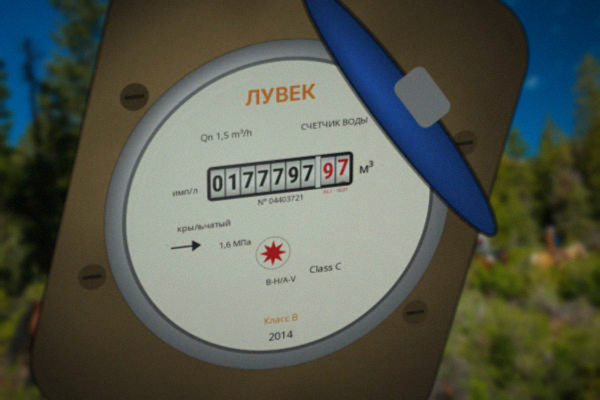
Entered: 177797.97; m³
